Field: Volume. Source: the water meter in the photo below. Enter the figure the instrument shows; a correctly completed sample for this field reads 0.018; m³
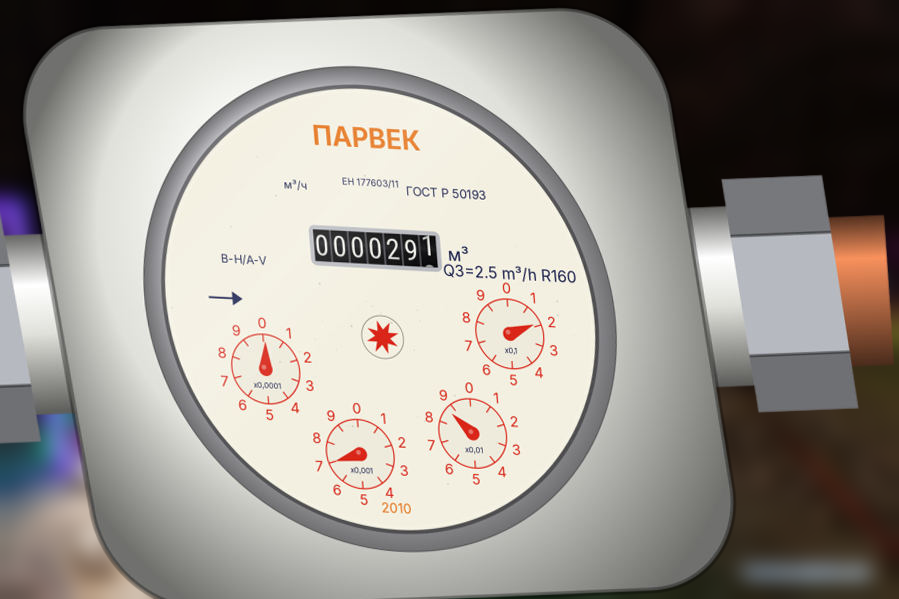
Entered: 291.1870; m³
